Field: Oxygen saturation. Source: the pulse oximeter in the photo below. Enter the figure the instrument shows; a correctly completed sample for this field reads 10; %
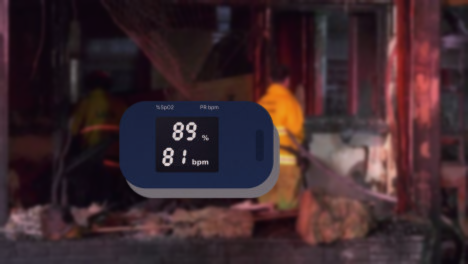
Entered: 89; %
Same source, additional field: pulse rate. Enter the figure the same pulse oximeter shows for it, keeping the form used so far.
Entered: 81; bpm
